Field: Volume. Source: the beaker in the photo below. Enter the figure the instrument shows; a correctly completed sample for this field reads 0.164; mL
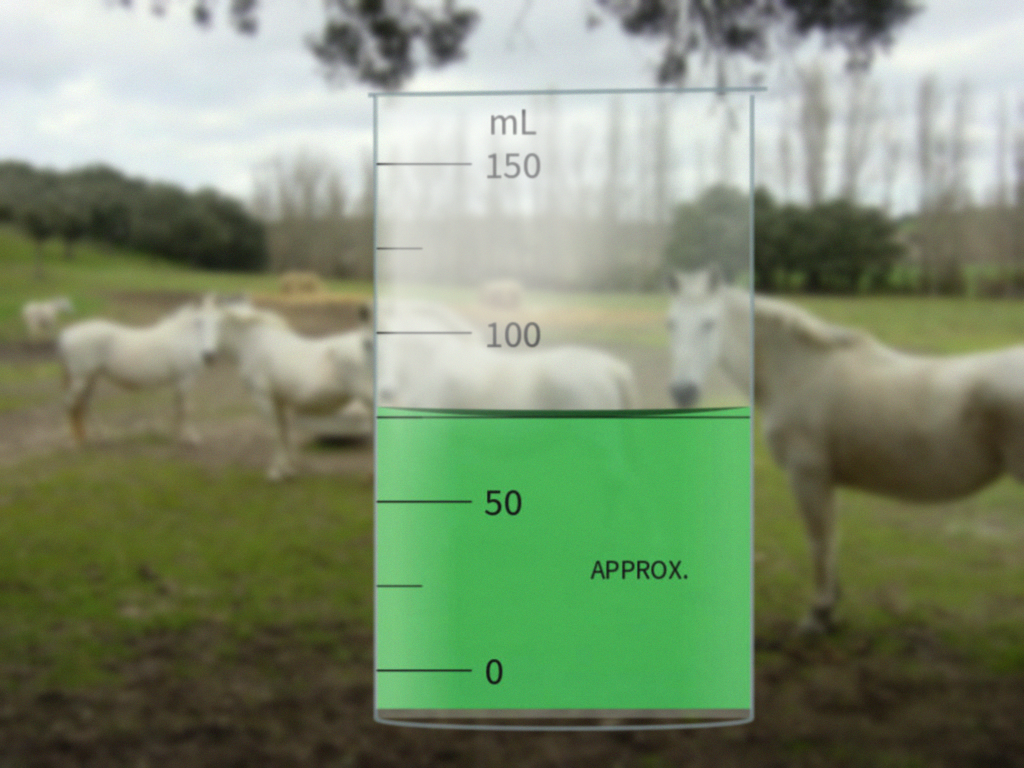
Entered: 75; mL
